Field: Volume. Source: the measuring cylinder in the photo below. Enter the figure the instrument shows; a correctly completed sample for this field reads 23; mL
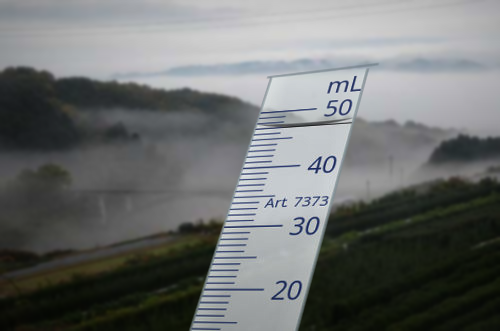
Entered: 47; mL
